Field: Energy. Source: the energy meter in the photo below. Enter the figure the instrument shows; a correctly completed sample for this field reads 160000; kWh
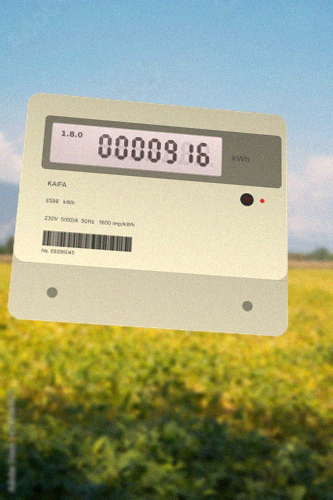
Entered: 916; kWh
